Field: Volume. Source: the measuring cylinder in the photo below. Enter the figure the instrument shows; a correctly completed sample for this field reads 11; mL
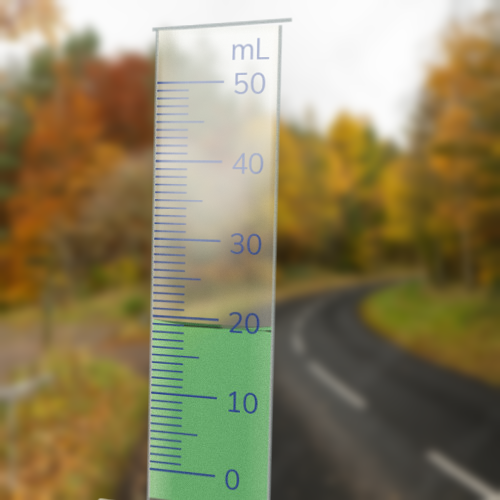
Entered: 19; mL
